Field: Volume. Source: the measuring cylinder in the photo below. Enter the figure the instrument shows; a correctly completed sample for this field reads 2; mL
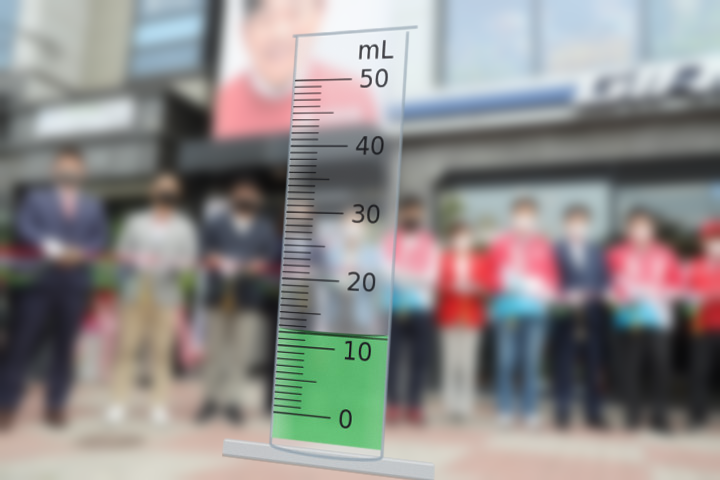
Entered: 12; mL
